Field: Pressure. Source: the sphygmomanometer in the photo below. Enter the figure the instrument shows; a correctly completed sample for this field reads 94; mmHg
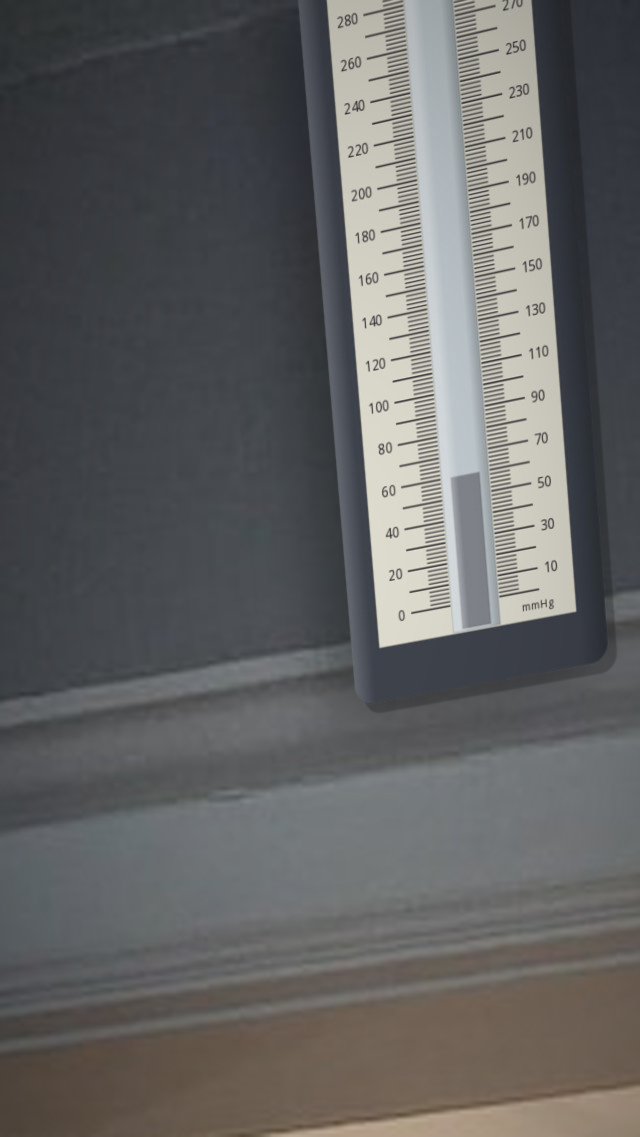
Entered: 60; mmHg
